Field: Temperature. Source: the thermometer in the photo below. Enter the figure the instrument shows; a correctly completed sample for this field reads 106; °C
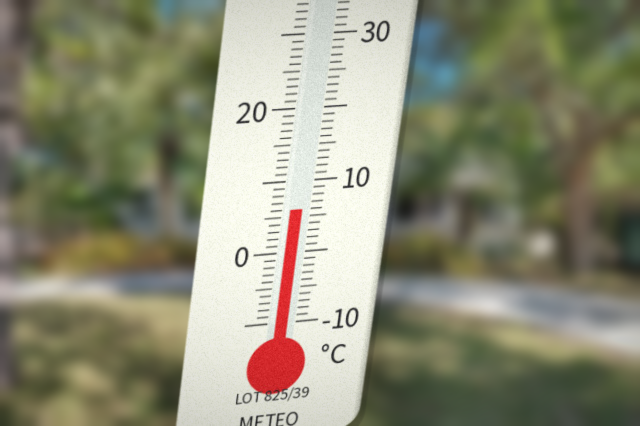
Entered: 6; °C
